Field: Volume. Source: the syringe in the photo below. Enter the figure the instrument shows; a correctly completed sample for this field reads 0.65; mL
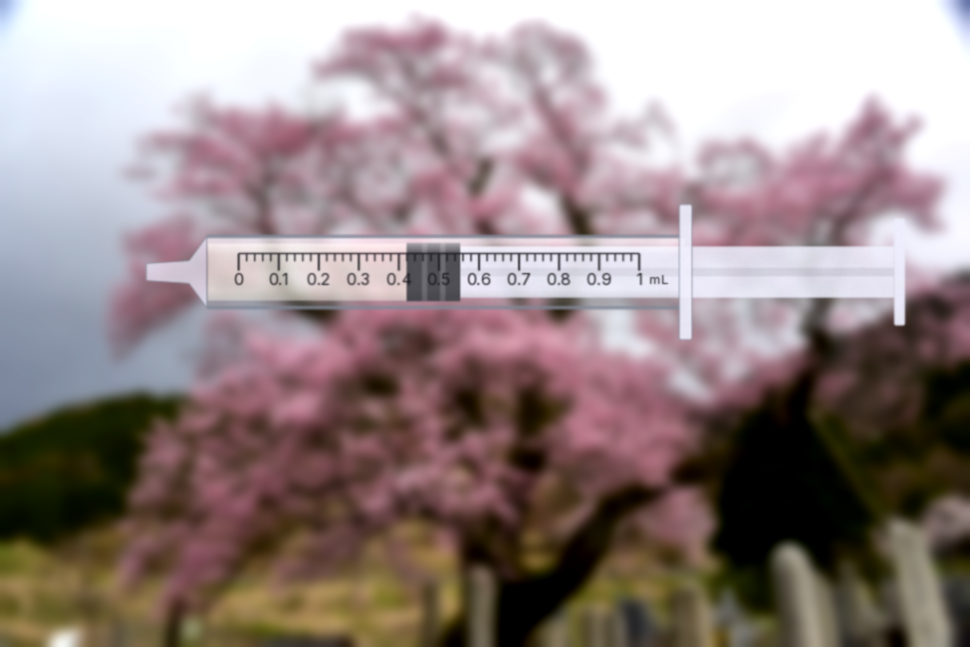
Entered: 0.42; mL
